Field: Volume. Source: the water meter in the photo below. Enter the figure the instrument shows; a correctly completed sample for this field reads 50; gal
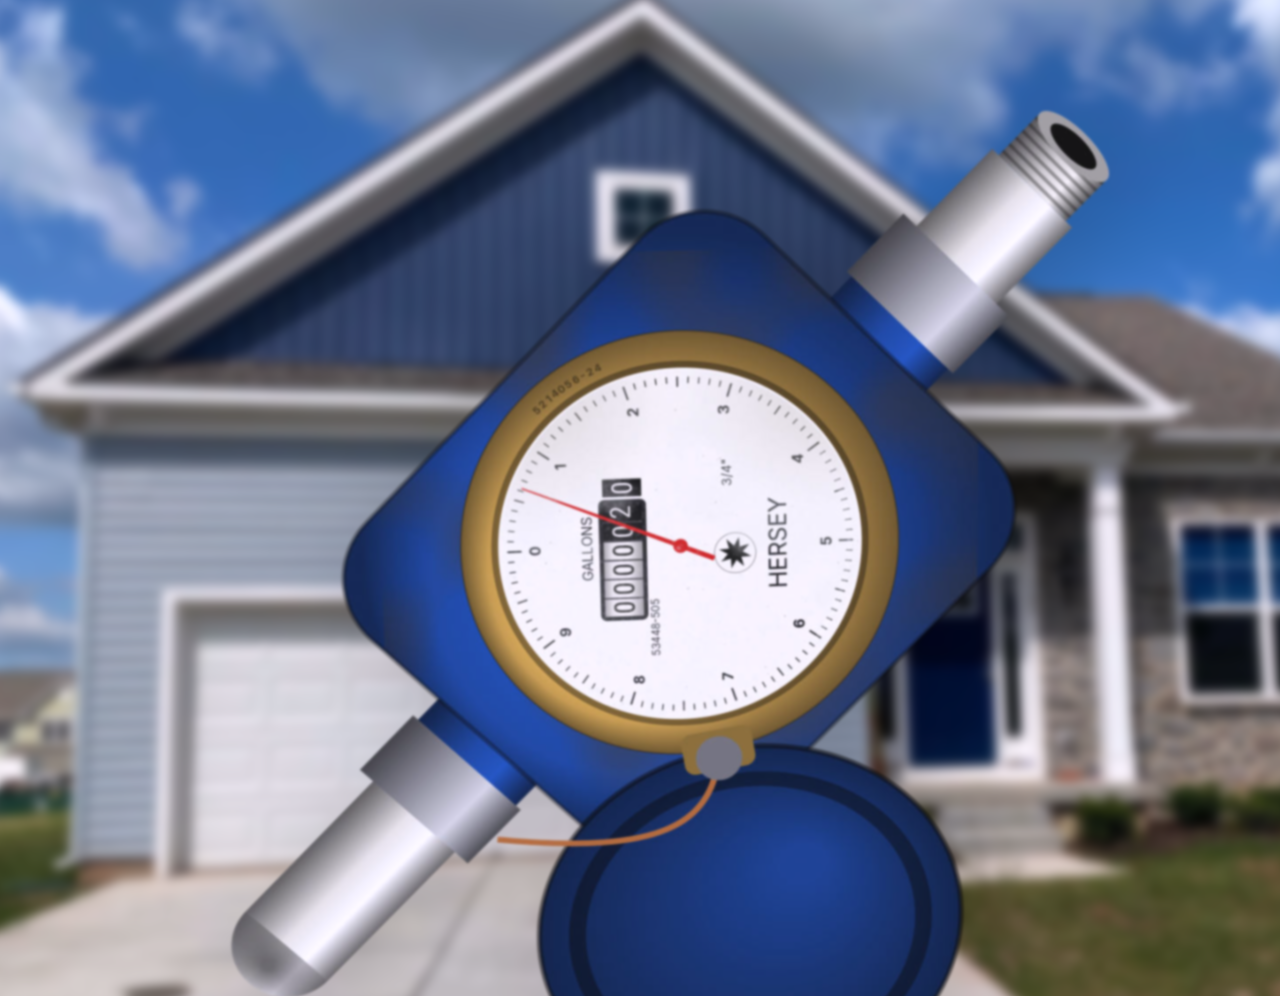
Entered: 20.6; gal
